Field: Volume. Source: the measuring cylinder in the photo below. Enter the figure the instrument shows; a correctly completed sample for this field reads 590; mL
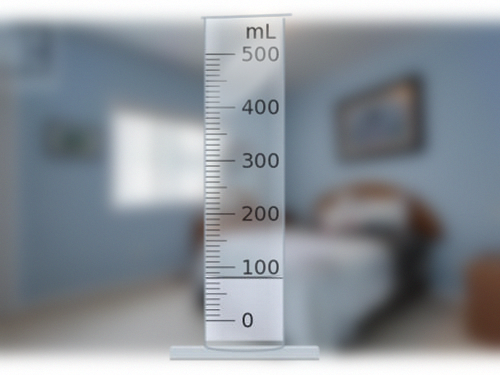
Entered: 80; mL
